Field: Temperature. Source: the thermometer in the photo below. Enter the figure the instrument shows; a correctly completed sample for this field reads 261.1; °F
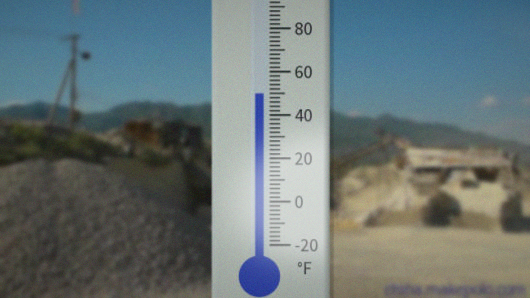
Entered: 50; °F
